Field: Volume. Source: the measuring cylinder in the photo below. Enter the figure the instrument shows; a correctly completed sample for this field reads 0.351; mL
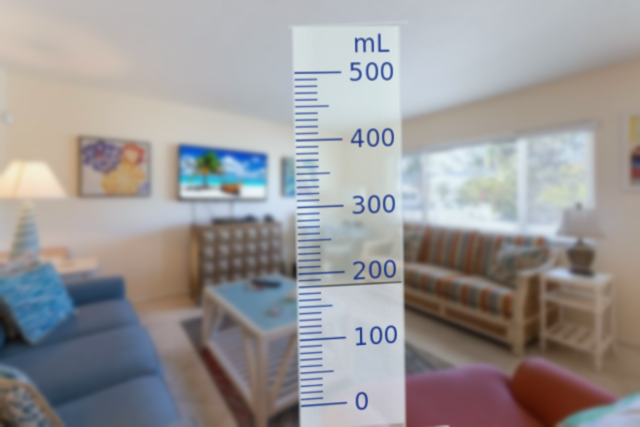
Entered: 180; mL
